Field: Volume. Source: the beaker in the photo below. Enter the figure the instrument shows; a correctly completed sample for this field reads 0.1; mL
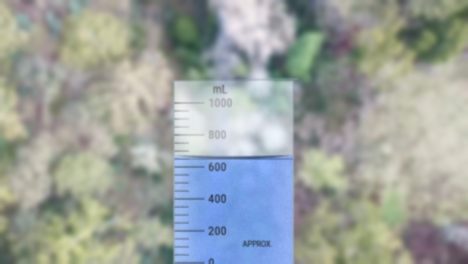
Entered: 650; mL
